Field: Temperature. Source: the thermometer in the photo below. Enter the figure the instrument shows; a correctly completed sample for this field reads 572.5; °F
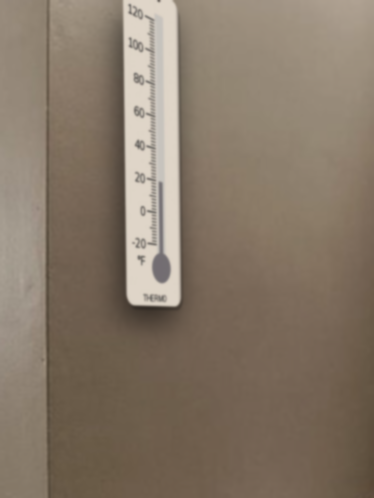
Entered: 20; °F
